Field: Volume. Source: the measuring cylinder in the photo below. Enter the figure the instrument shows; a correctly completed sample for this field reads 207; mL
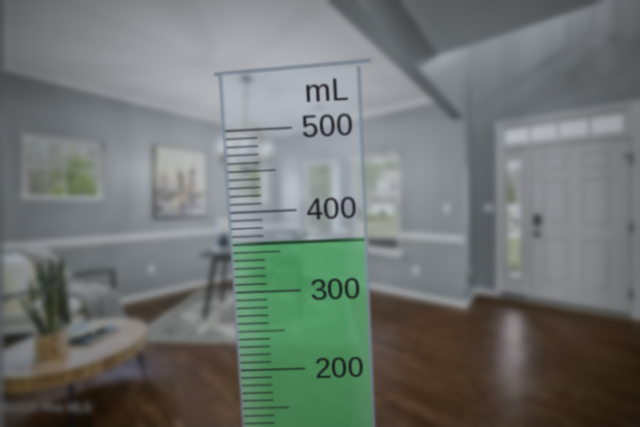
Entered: 360; mL
